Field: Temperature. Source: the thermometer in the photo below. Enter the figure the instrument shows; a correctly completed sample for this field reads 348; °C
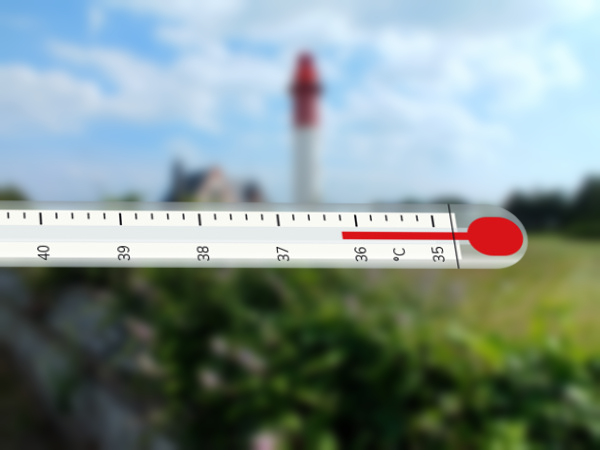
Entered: 36.2; °C
